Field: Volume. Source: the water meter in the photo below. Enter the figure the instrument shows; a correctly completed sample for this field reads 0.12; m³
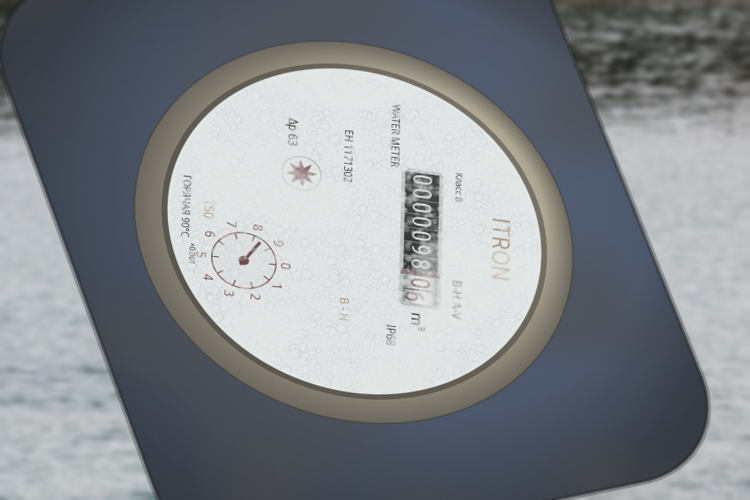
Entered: 98.058; m³
